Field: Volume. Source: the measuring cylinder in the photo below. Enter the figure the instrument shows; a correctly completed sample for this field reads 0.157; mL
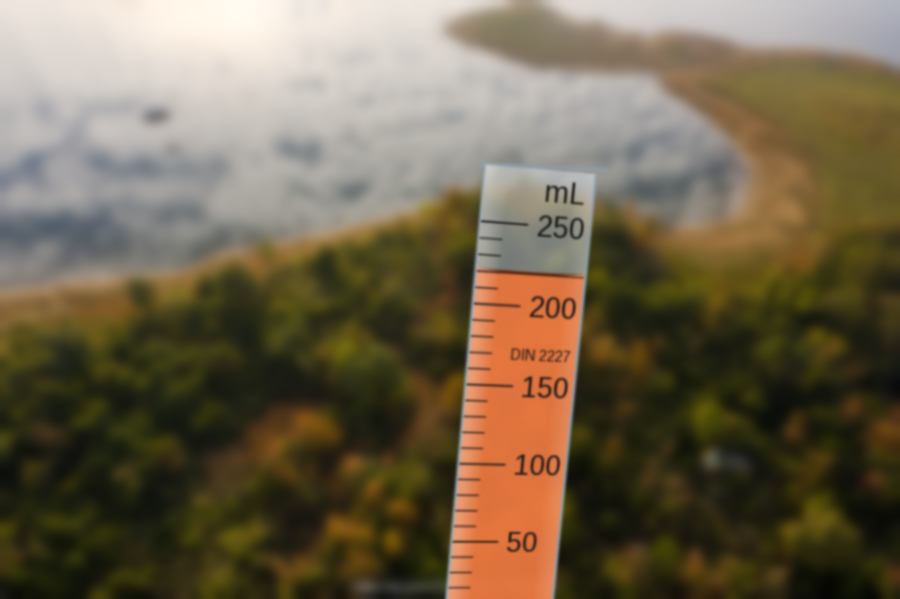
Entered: 220; mL
